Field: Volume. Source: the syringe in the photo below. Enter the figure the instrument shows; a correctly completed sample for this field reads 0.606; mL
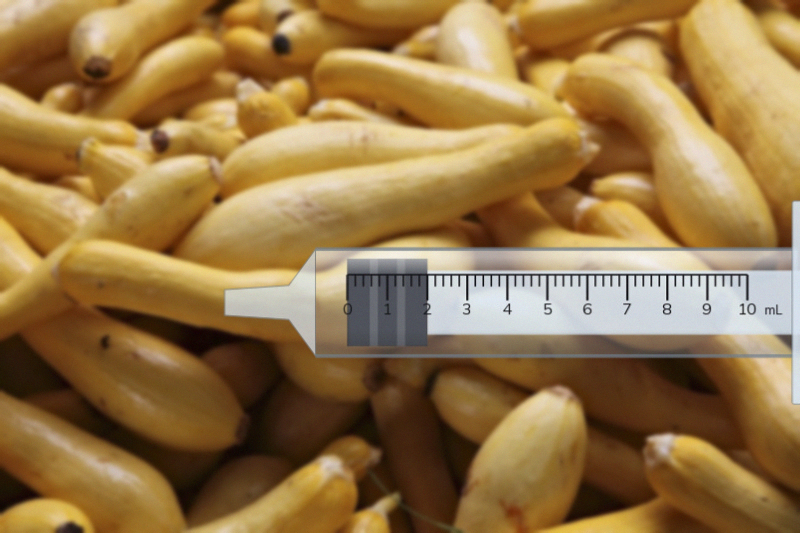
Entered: 0; mL
